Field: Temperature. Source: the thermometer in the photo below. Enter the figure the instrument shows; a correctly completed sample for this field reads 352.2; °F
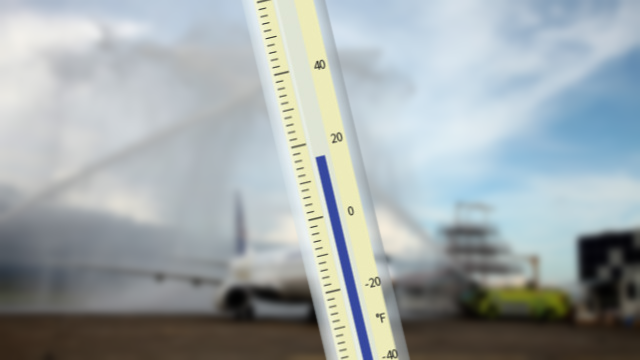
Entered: 16; °F
